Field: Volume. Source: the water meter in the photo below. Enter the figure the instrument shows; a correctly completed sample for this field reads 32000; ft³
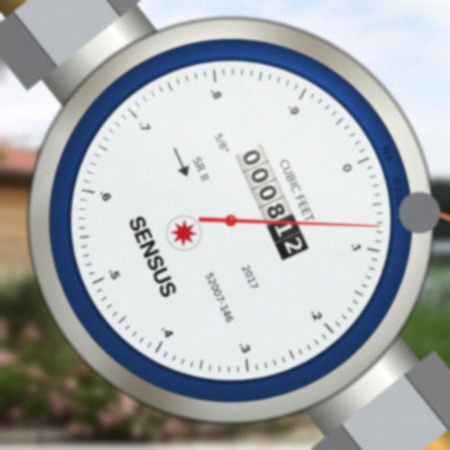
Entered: 812.07; ft³
